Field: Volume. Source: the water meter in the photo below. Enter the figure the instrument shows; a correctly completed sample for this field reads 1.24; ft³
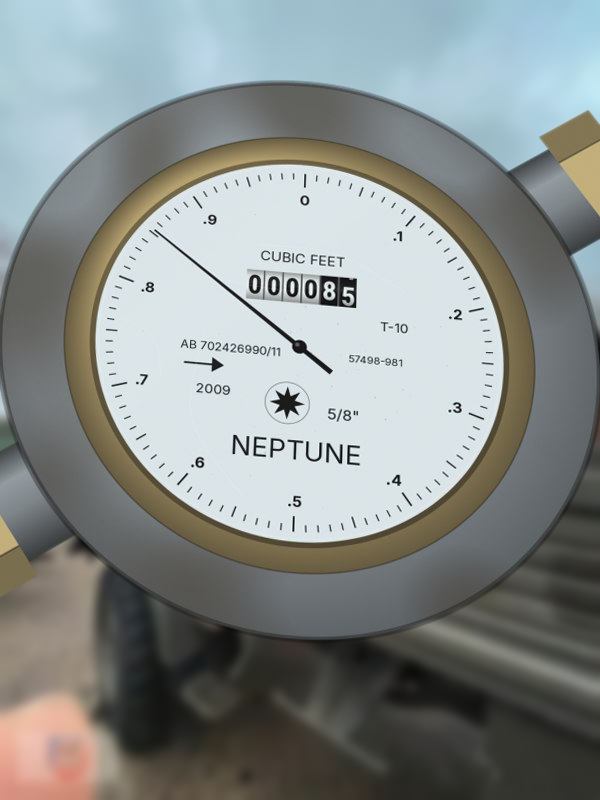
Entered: 84.85; ft³
